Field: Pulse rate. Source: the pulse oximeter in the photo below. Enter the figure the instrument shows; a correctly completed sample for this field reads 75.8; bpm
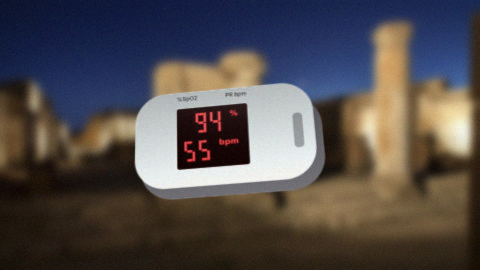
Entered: 55; bpm
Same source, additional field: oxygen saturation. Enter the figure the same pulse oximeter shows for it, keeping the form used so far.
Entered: 94; %
